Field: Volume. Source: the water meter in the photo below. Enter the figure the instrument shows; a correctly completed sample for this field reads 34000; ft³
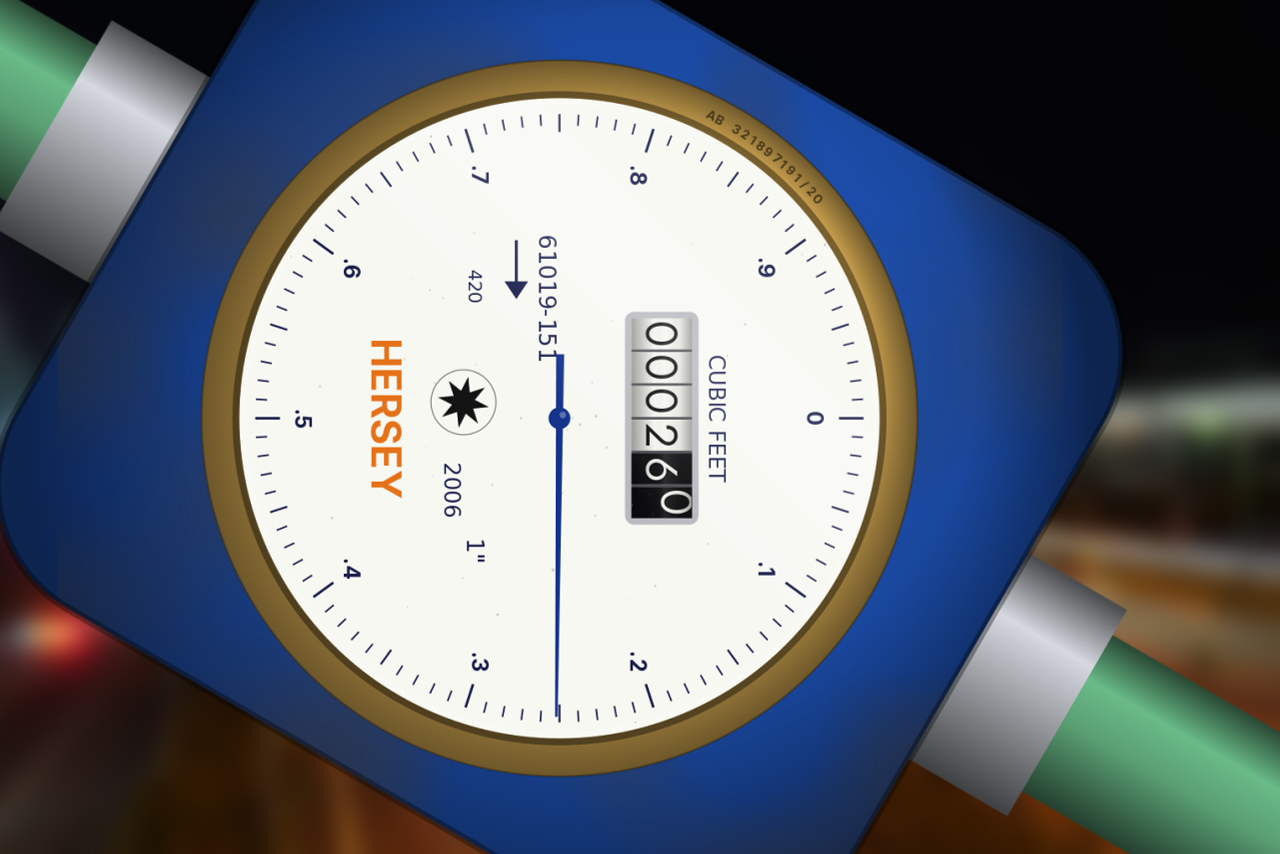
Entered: 260.25; ft³
